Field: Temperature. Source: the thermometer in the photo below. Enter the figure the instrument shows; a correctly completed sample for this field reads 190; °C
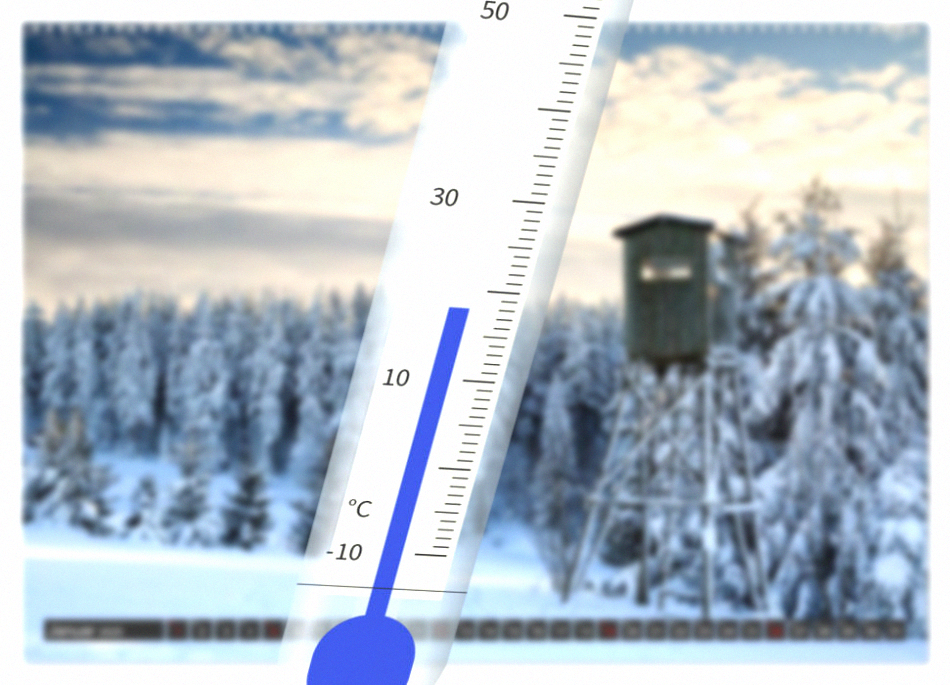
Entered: 18; °C
